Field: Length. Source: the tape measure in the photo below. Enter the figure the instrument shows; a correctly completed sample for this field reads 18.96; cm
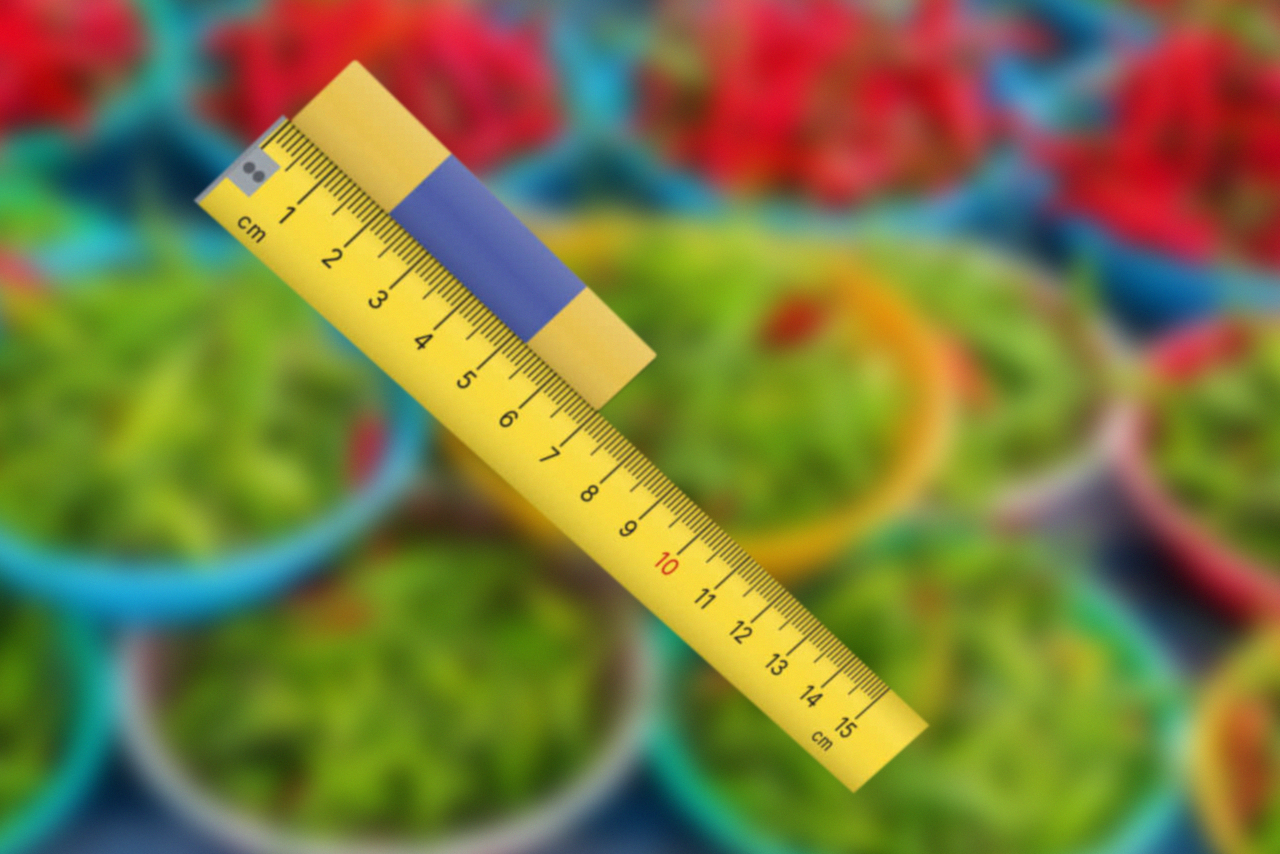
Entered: 7; cm
